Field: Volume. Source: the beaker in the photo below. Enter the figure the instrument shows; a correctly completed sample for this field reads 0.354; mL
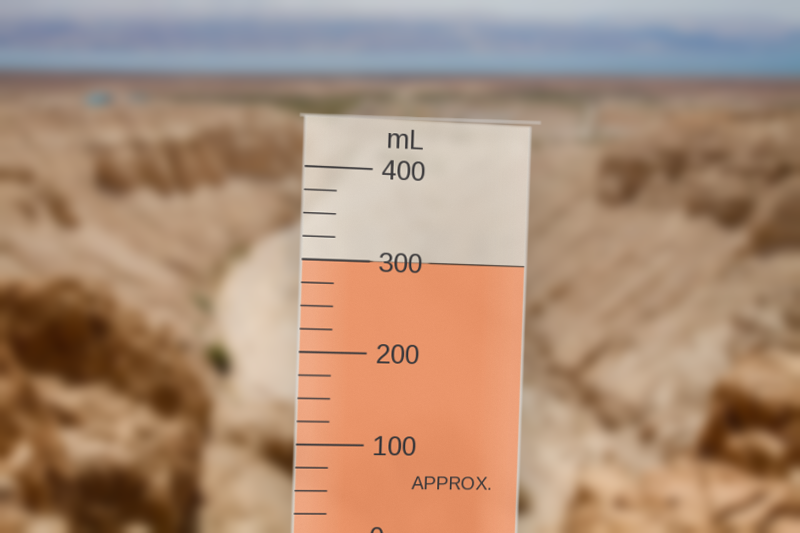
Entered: 300; mL
